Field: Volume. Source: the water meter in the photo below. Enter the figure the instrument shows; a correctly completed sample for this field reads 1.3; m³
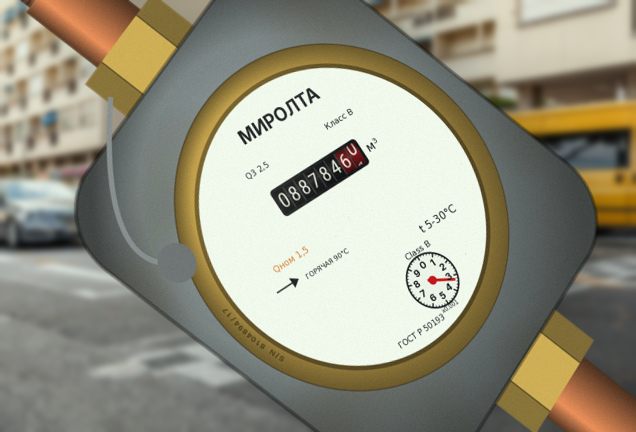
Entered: 88784.603; m³
